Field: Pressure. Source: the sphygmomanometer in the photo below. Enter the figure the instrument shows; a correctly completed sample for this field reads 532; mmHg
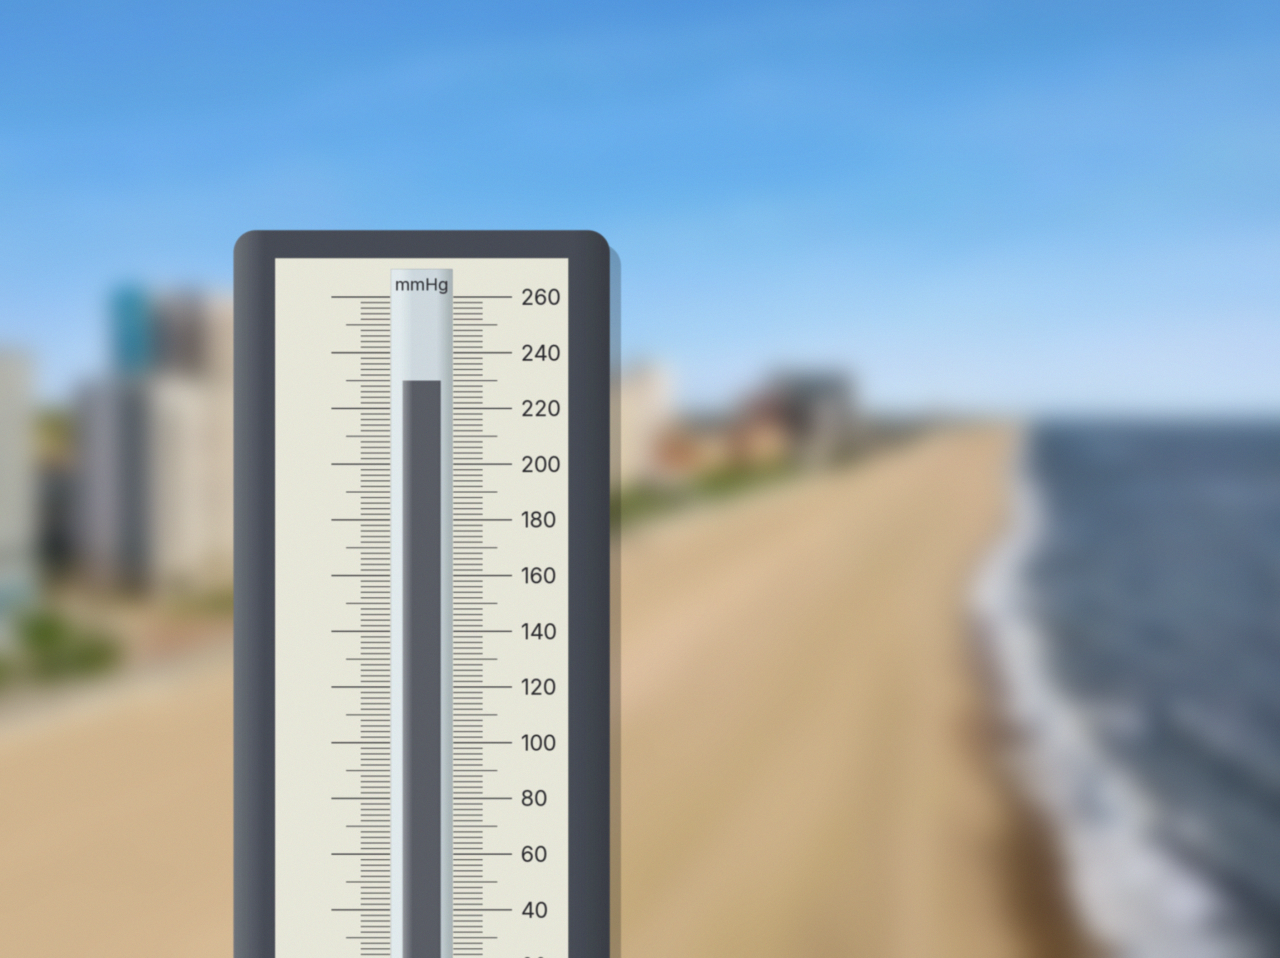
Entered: 230; mmHg
